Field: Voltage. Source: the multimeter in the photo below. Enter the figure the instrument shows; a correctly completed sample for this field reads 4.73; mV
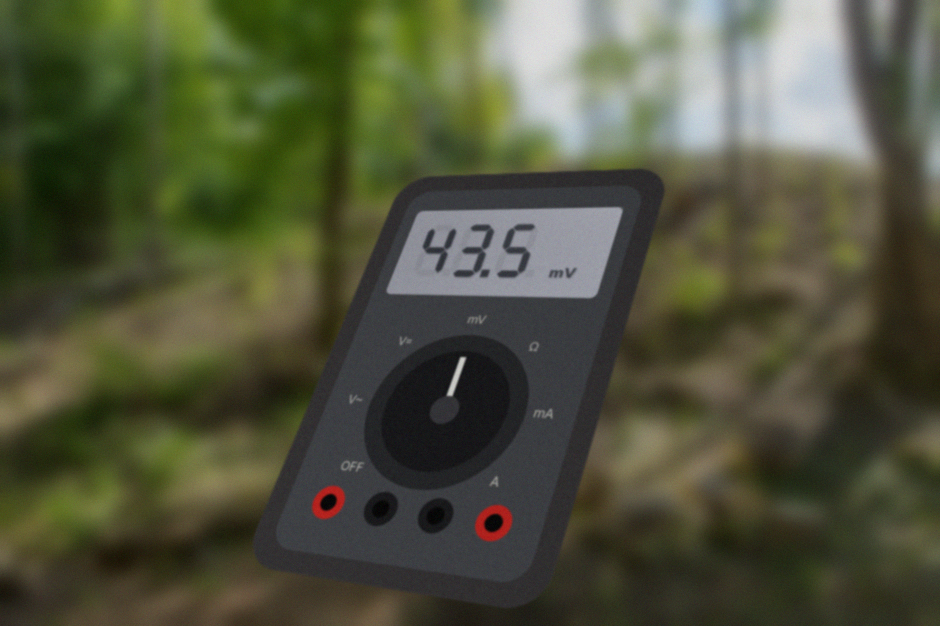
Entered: 43.5; mV
